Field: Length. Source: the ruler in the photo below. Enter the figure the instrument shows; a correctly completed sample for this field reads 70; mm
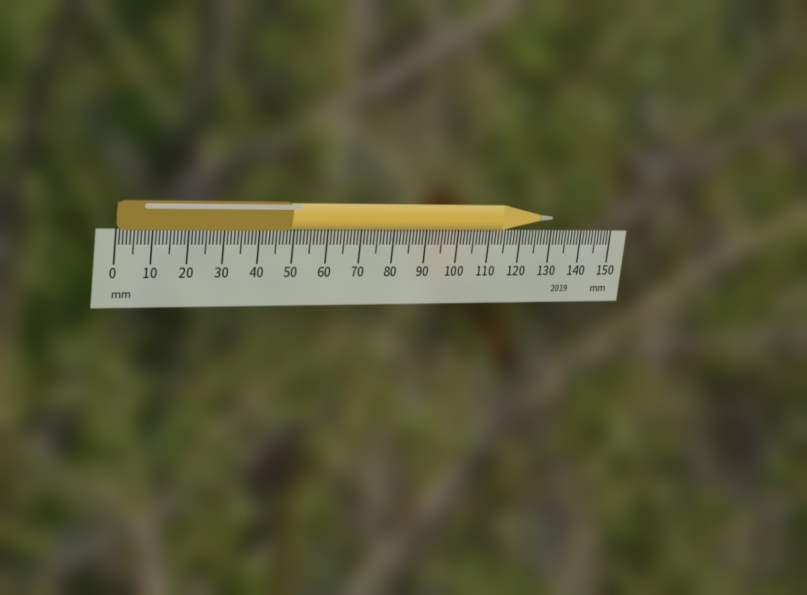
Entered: 130; mm
